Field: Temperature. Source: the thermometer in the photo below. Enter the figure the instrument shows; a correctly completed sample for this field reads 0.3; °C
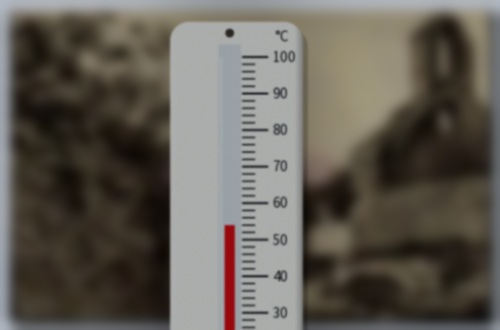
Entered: 54; °C
